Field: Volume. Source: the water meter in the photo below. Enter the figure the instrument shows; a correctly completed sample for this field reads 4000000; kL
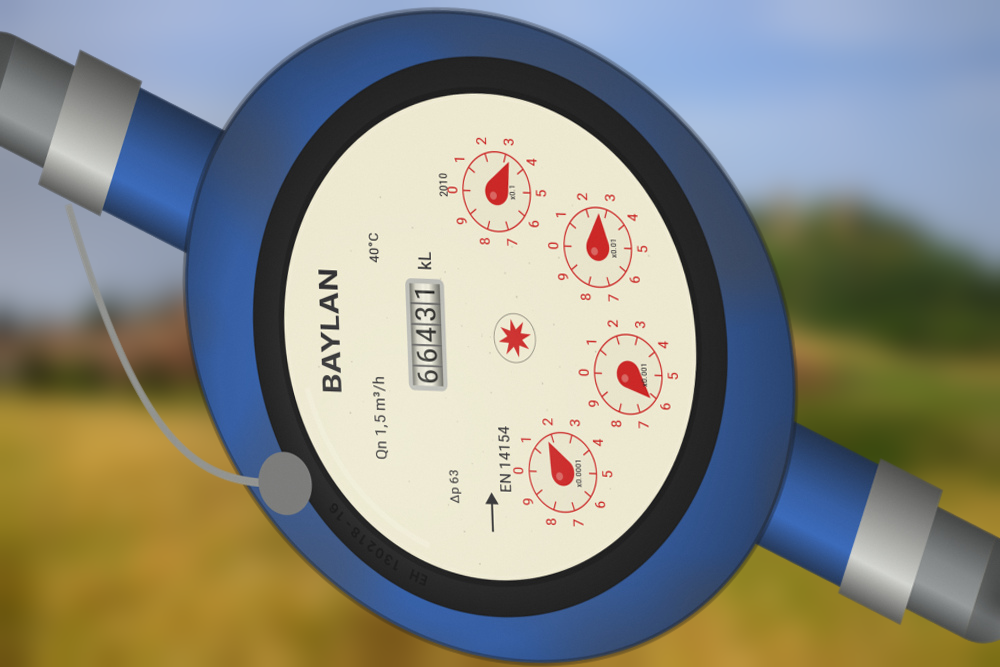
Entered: 66431.3261; kL
